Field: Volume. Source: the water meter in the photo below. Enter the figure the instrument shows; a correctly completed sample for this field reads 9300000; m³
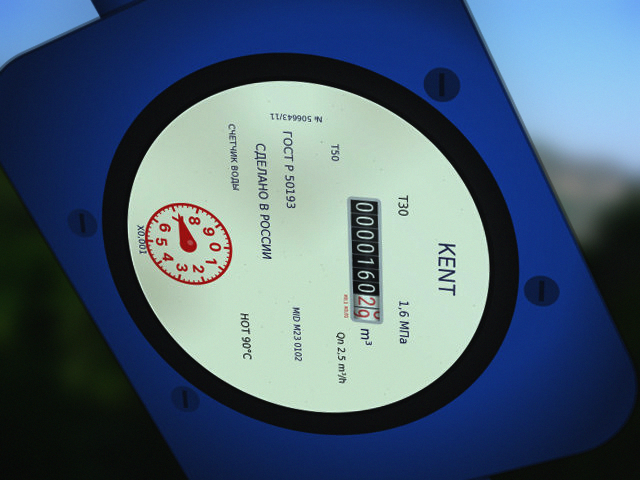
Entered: 160.287; m³
